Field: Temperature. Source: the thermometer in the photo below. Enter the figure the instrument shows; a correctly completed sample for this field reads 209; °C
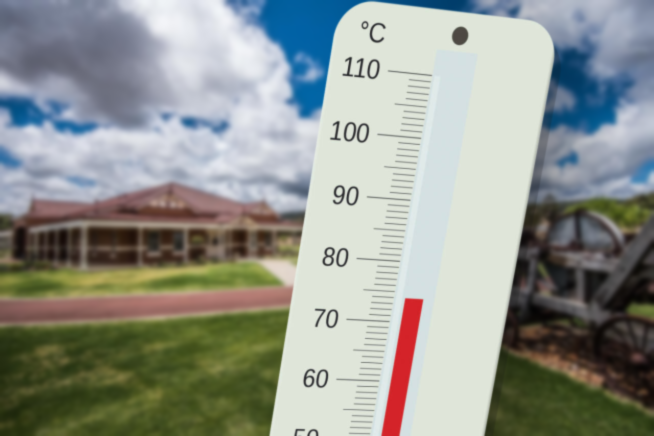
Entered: 74; °C
